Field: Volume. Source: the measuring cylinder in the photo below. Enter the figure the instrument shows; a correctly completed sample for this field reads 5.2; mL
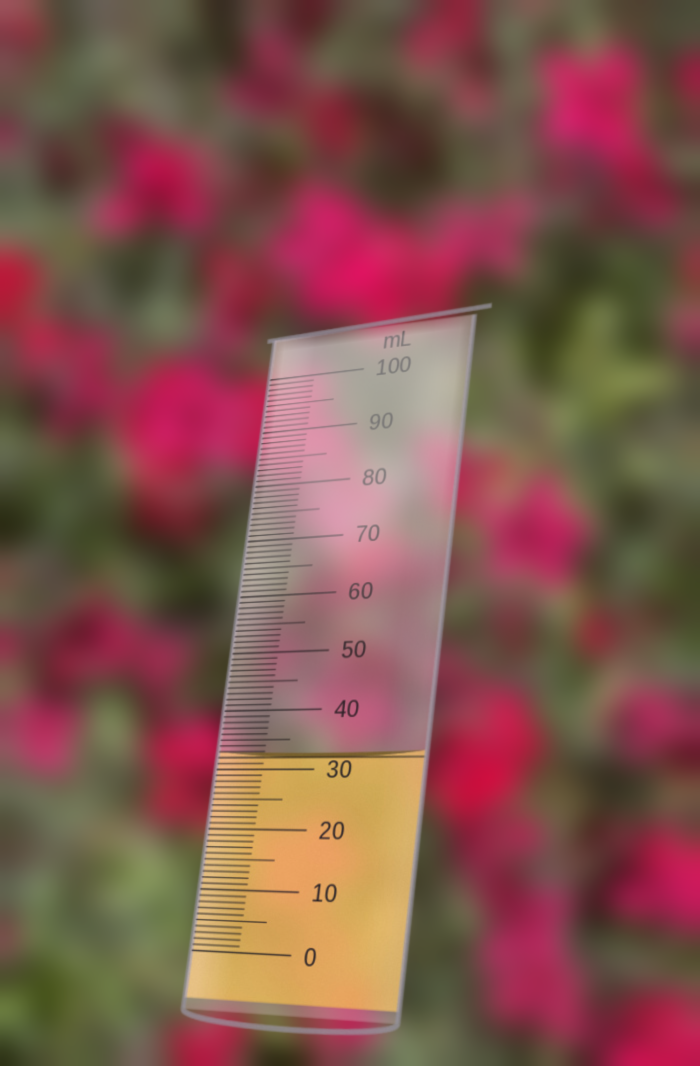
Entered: 32; mL
